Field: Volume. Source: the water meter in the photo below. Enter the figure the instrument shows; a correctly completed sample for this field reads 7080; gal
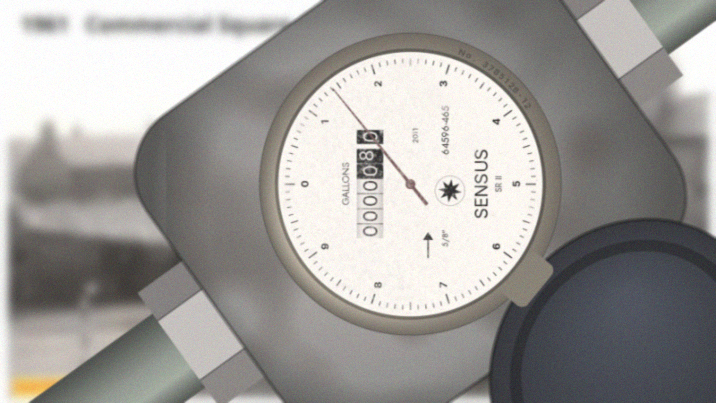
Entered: 81.4; gal
